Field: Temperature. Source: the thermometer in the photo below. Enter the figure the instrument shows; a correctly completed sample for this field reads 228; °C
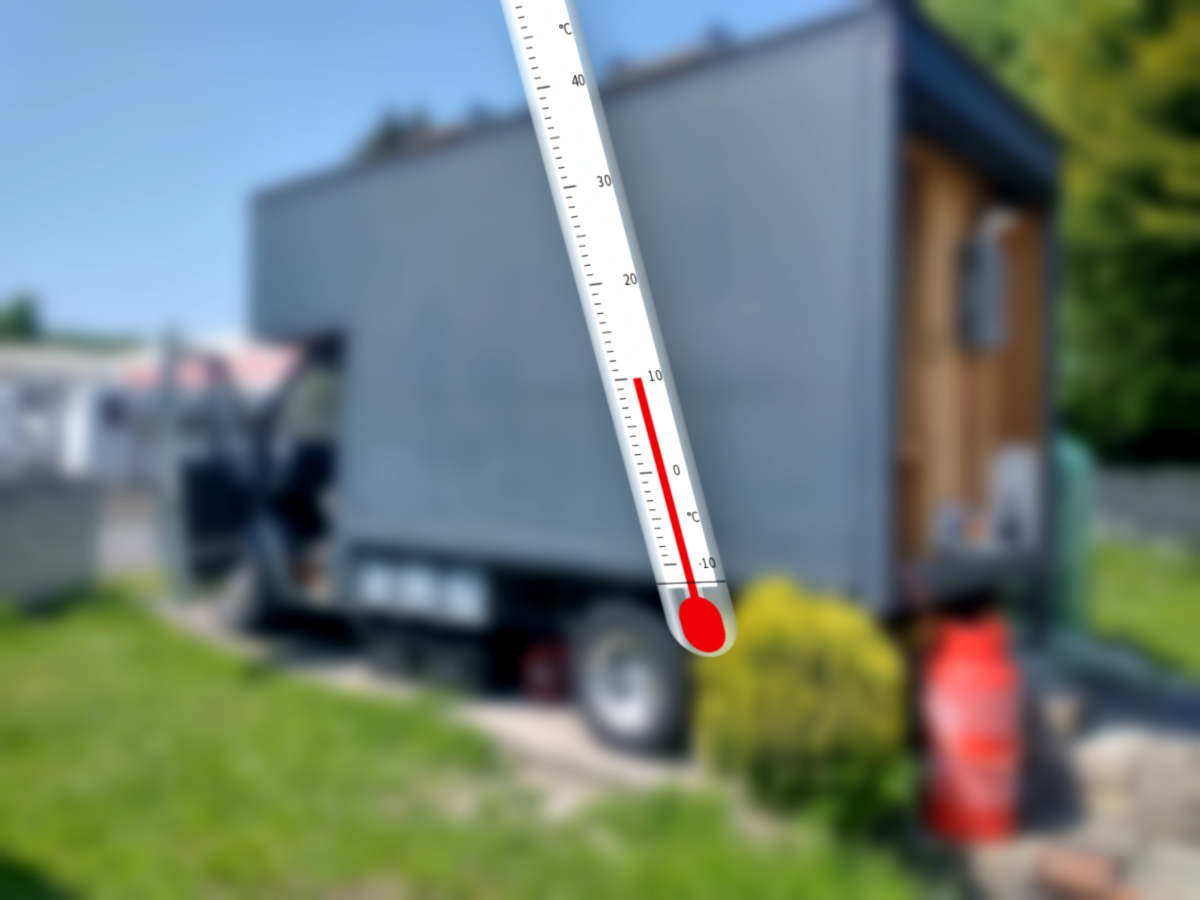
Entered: 10; °C
